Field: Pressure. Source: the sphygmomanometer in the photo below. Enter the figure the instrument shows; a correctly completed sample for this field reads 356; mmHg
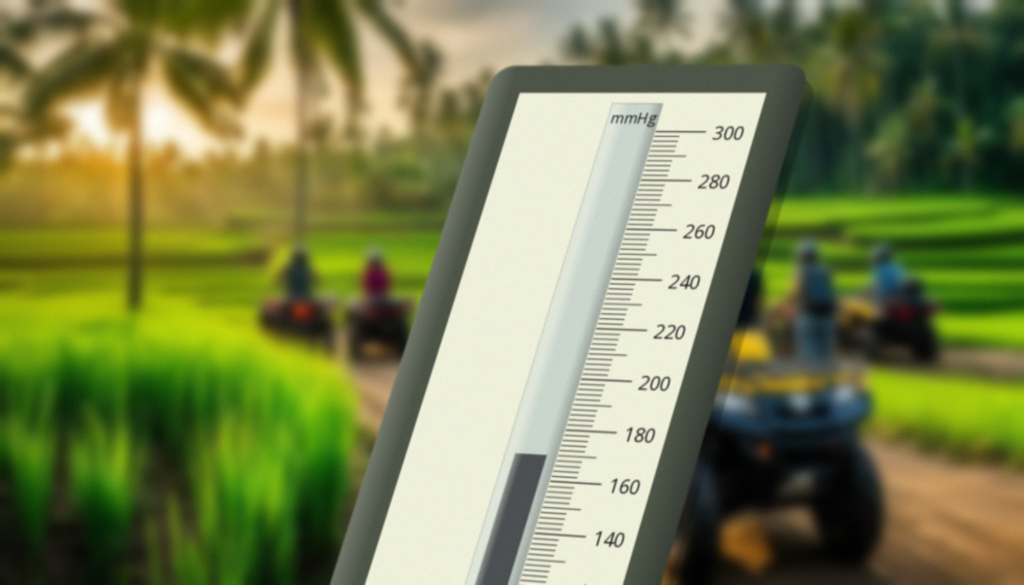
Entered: 170; mmHg
